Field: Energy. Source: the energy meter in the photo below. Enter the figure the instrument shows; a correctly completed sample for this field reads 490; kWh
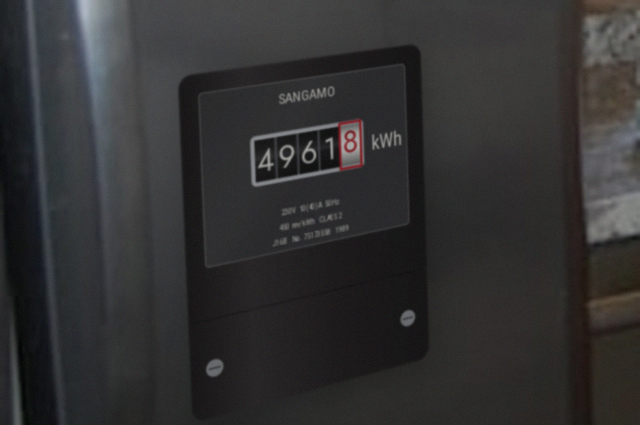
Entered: 4961.8; kWh
